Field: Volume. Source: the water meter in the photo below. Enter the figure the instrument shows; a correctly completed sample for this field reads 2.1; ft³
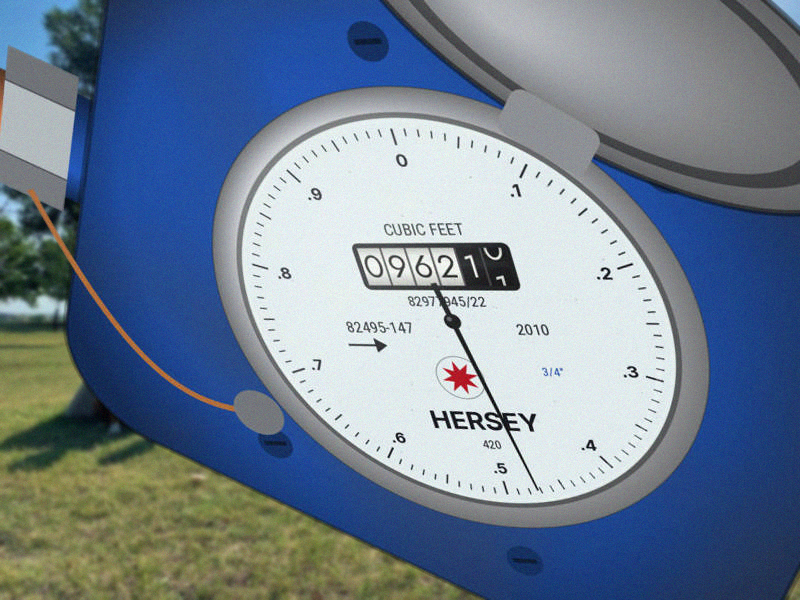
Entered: 96210.47; ft³
